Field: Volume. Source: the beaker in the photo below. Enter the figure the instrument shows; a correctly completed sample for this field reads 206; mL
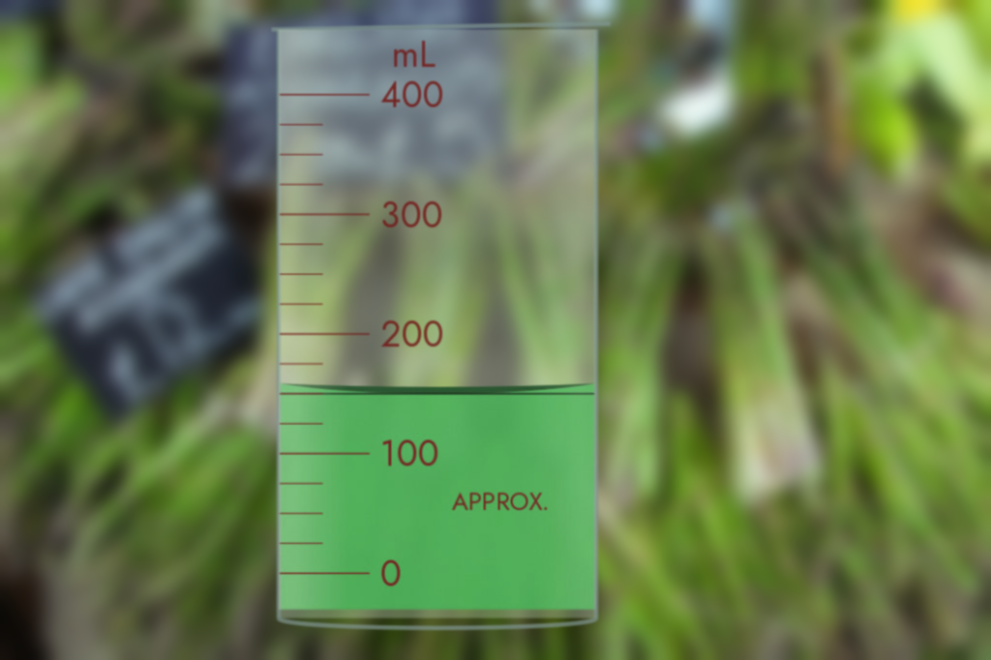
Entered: 150; mL
